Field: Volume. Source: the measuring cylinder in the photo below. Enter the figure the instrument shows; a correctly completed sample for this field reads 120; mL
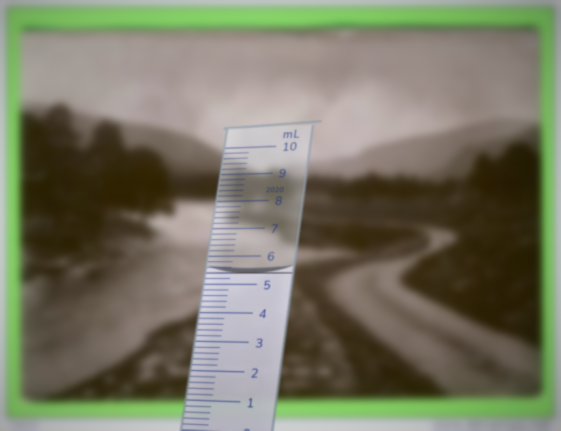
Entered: 5.4; mL
